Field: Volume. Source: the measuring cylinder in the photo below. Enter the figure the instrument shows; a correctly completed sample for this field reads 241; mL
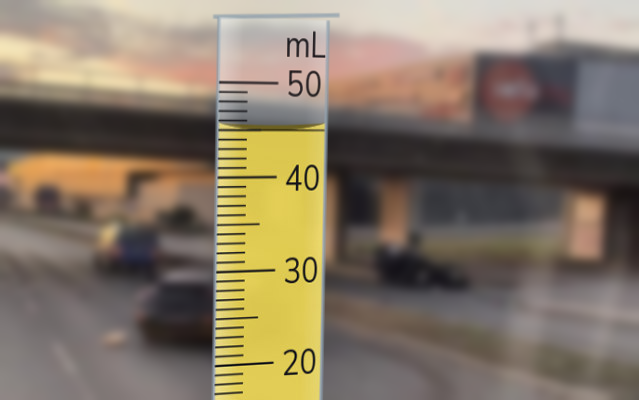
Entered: 45; mL
